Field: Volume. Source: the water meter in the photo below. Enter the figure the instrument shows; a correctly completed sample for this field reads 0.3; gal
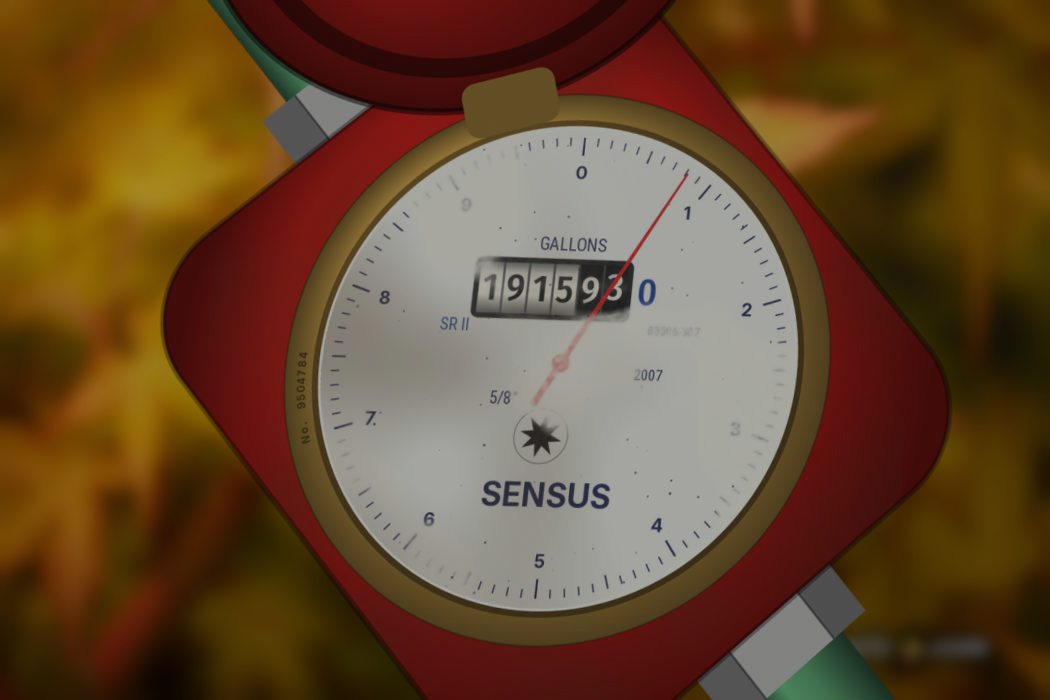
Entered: 1915930.8; gal
